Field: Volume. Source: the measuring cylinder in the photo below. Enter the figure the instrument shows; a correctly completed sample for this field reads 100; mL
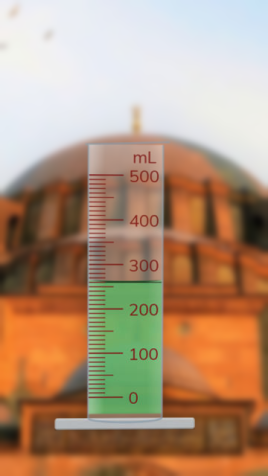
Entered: 260; mL
